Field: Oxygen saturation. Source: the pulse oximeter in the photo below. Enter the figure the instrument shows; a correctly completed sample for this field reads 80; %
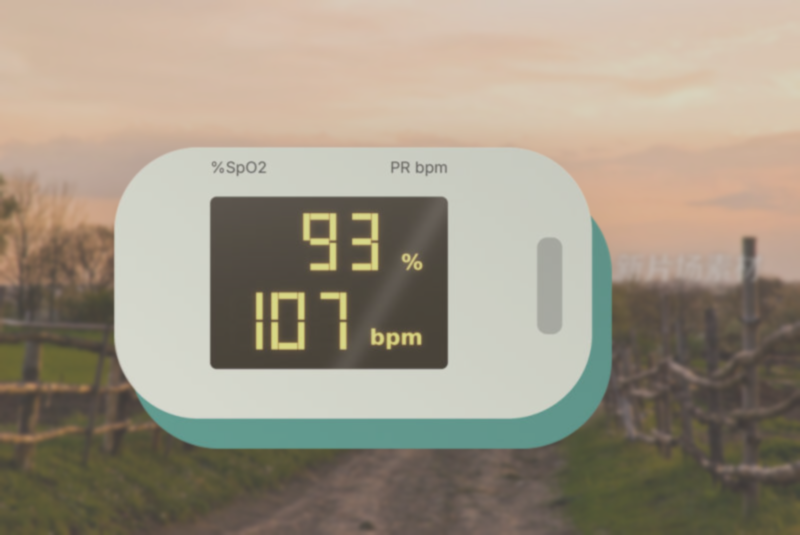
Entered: 93; %
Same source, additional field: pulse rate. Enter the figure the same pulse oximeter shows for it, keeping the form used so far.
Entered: 107; bpm
